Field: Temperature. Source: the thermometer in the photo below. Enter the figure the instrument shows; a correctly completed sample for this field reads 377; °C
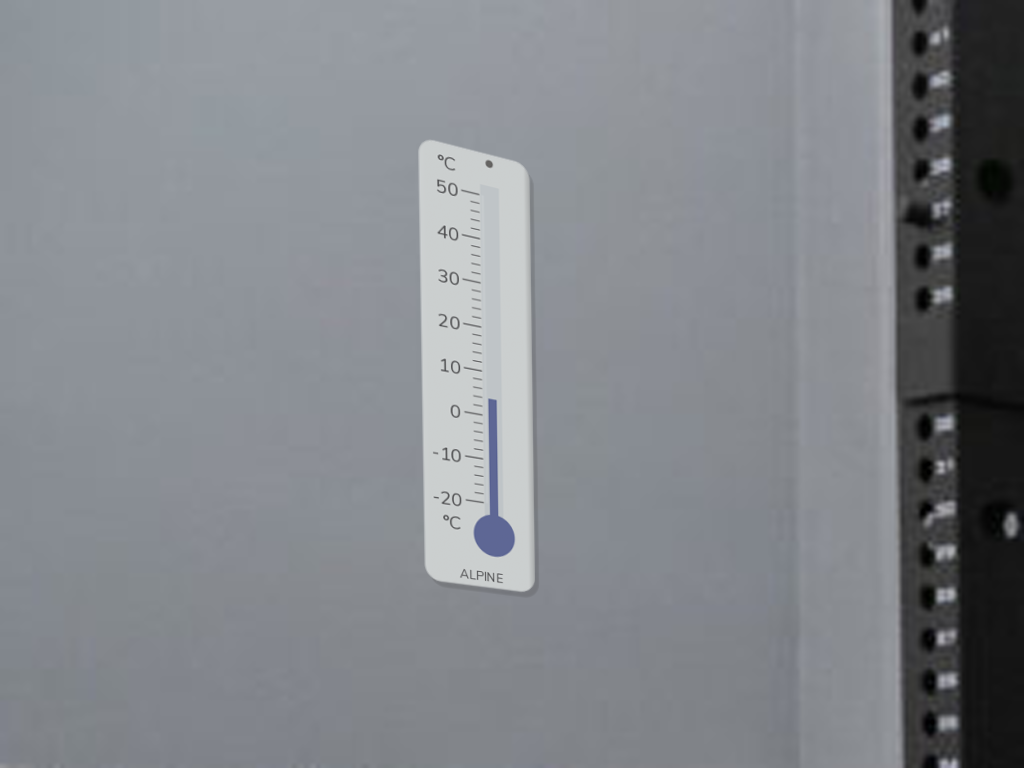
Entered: 4; °C
